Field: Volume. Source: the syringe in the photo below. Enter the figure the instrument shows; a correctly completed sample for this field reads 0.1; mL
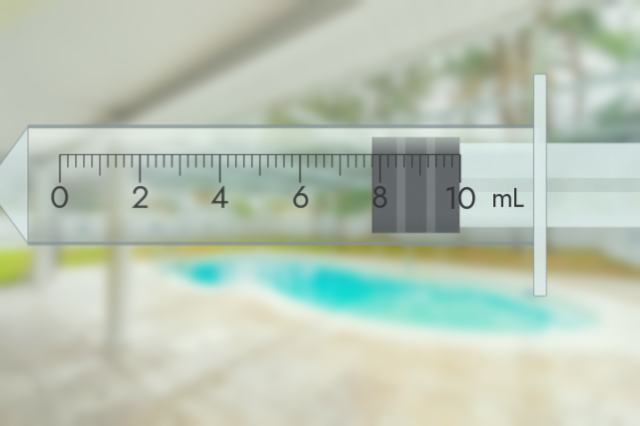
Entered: 7.8; mL
